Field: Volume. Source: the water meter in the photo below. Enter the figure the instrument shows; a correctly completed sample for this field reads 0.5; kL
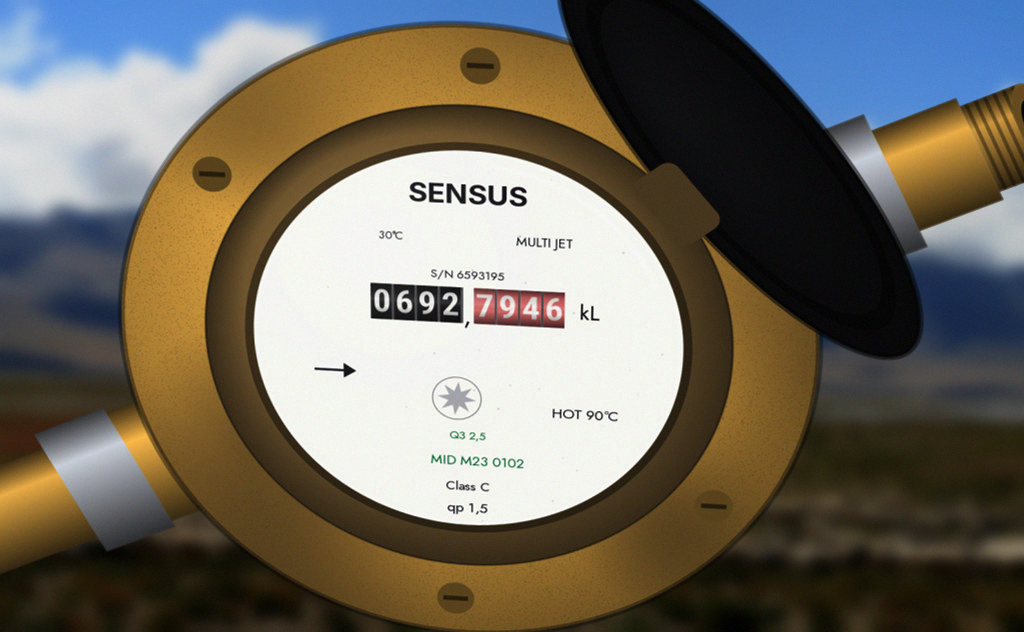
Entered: 692.7946; kL
